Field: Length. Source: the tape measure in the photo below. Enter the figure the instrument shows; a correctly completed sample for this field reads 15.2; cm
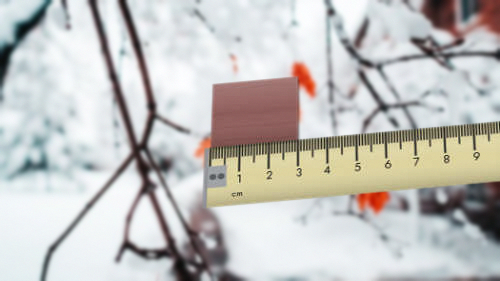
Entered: 3; cm
